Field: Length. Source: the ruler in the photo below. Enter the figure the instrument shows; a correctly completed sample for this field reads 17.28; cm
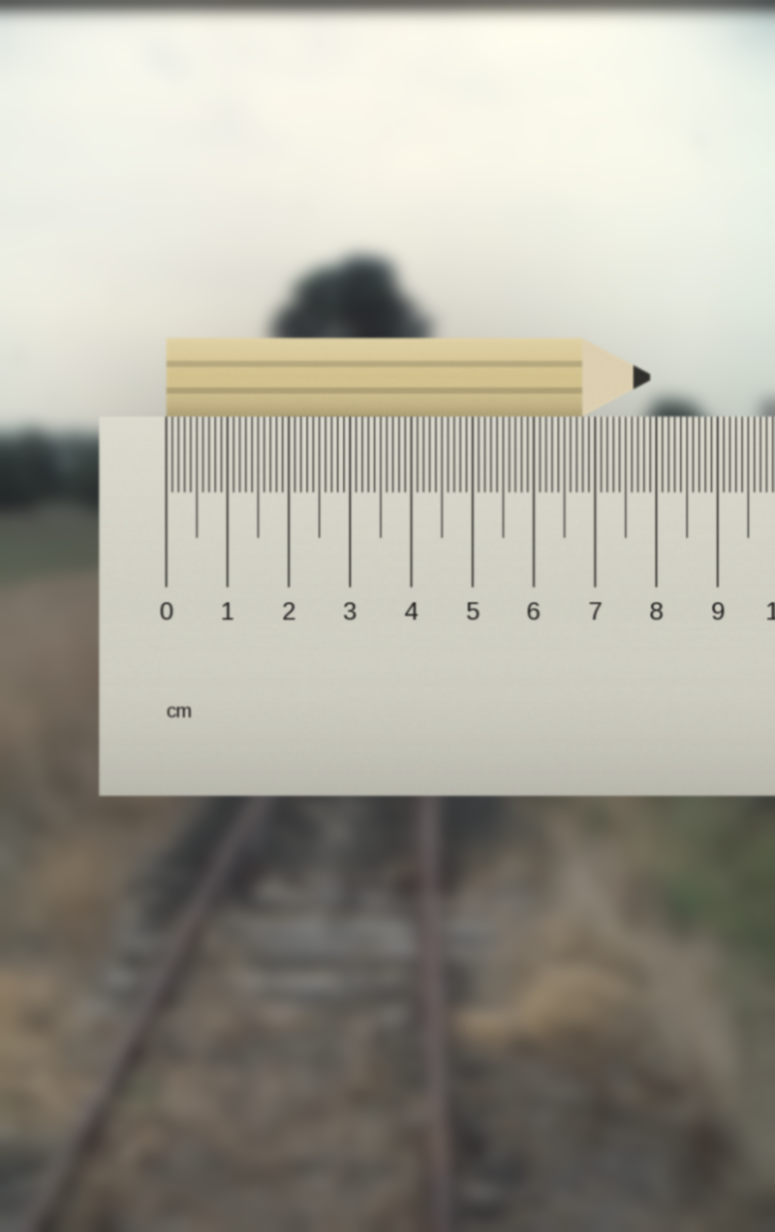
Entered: 7.9; cm
